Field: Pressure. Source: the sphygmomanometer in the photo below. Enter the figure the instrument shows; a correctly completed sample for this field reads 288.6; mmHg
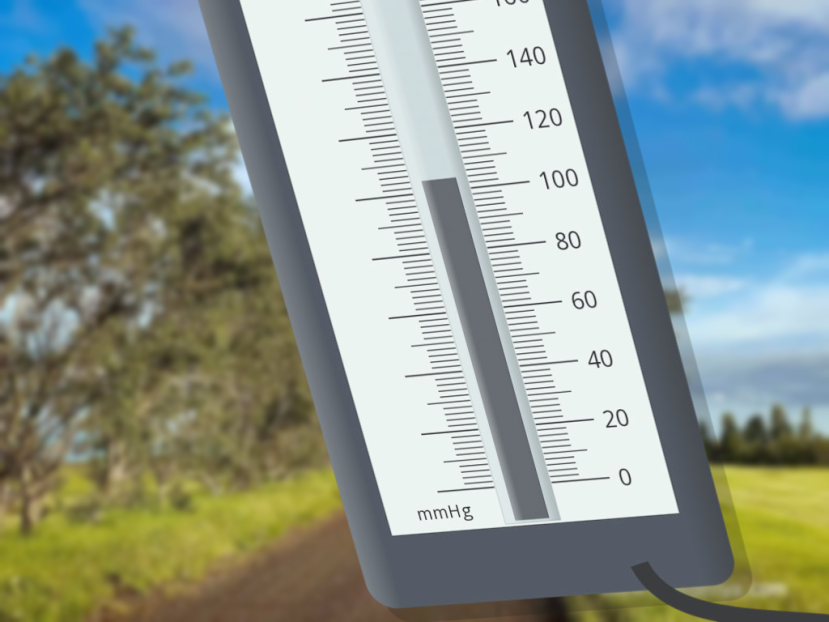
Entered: 104; mmHg
